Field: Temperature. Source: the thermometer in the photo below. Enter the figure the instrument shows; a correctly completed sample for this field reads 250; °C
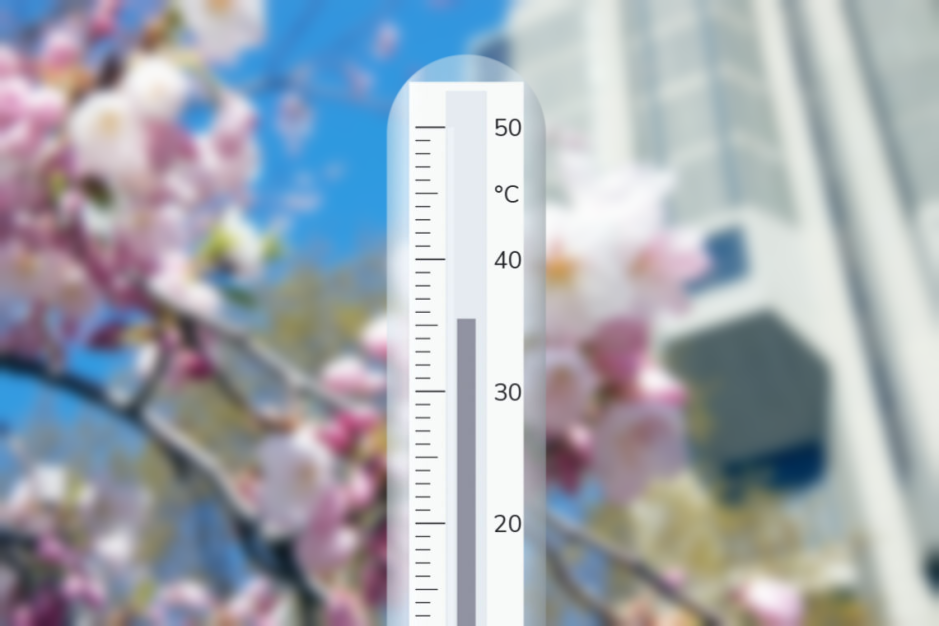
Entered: 35.5; °C
